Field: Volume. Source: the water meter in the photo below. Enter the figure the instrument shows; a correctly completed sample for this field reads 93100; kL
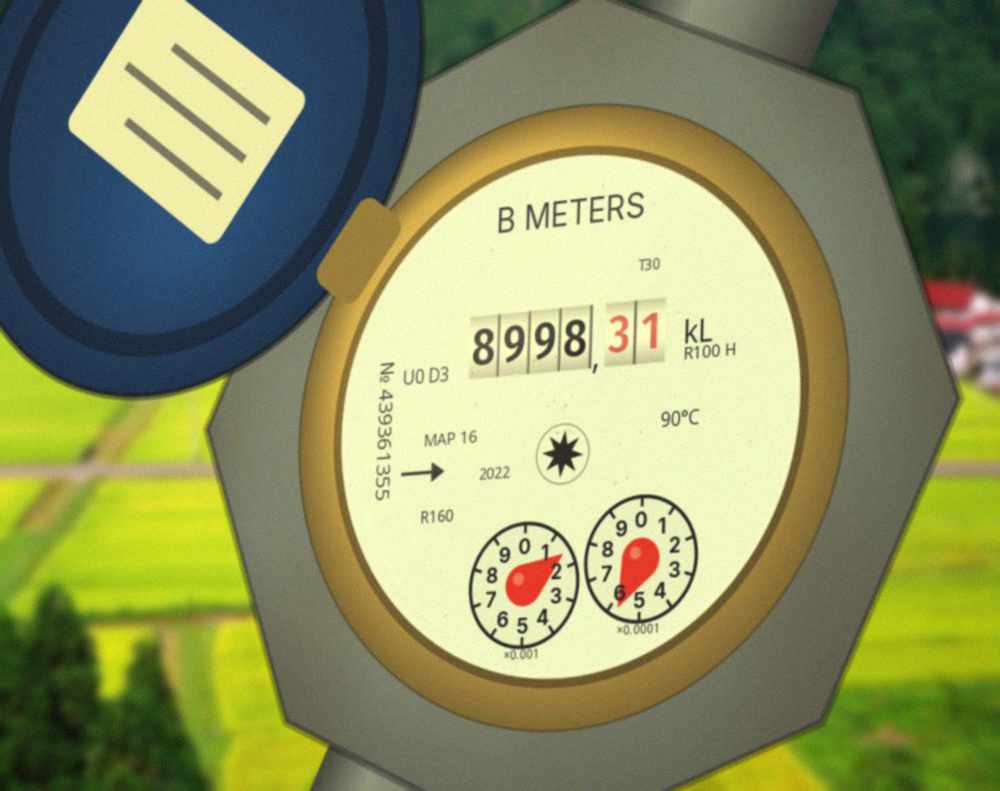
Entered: 8998.3115; kL
